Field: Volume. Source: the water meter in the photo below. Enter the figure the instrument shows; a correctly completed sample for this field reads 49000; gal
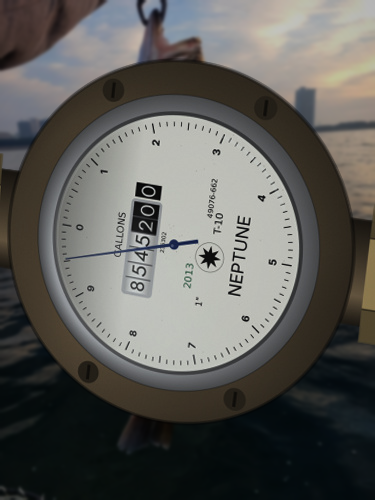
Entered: 8545199.5; gal
